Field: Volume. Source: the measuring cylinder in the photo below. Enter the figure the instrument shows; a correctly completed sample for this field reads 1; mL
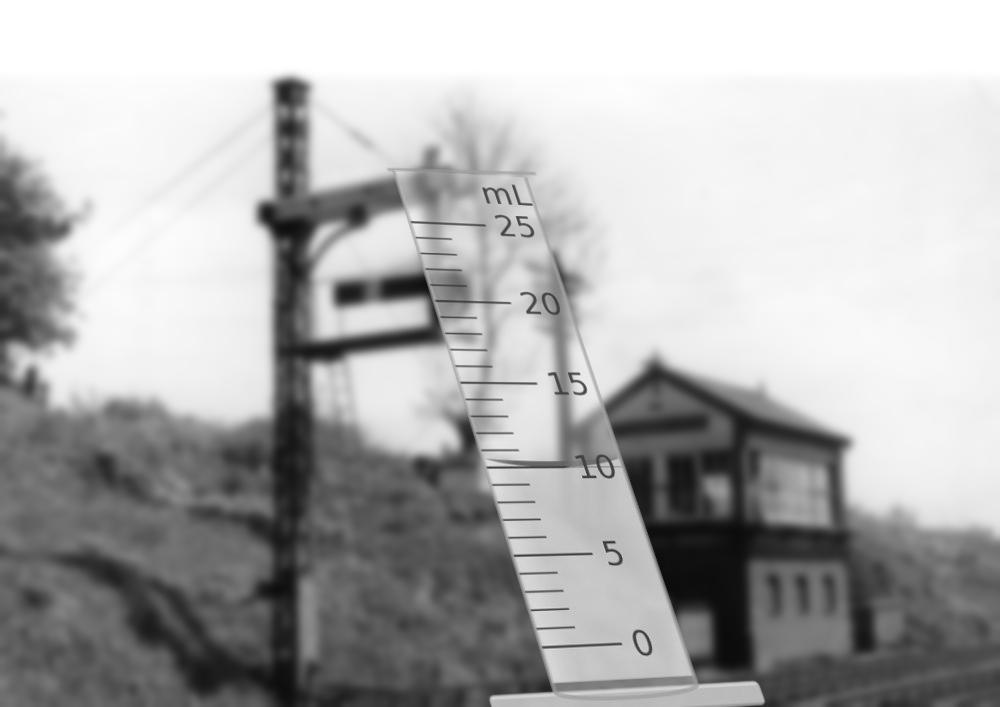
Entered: 10; mL
